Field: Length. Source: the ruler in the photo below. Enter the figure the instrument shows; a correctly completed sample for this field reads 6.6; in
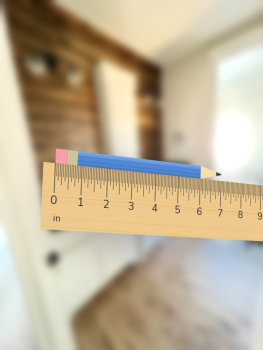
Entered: 7; in
